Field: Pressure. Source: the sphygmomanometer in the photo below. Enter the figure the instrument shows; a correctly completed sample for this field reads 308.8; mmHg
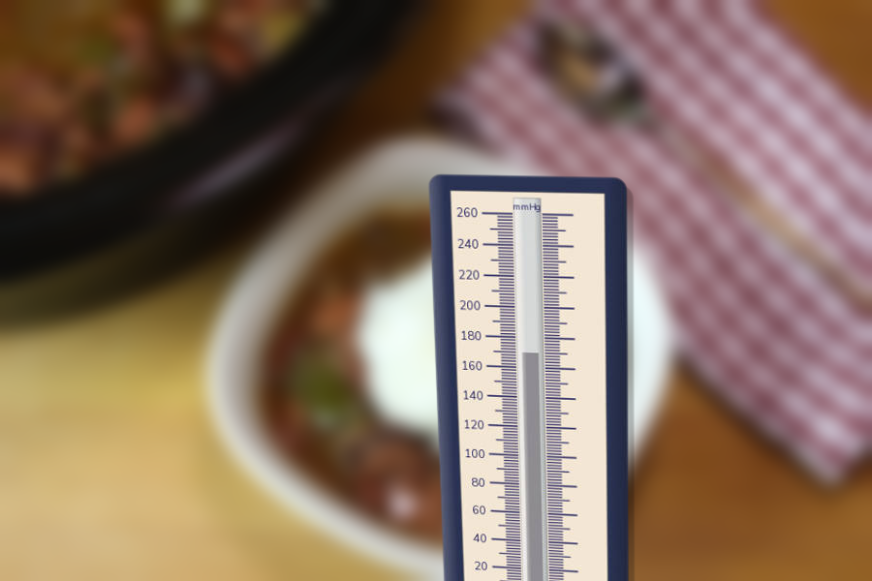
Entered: 170; mmHg
